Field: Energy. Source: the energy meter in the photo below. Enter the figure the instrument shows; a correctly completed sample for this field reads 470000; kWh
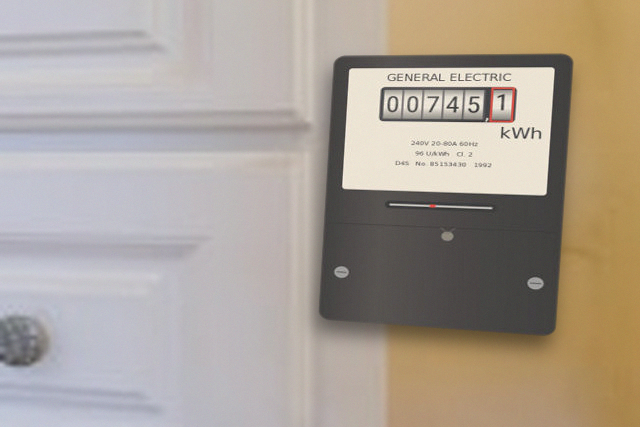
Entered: 745.1; kWh
